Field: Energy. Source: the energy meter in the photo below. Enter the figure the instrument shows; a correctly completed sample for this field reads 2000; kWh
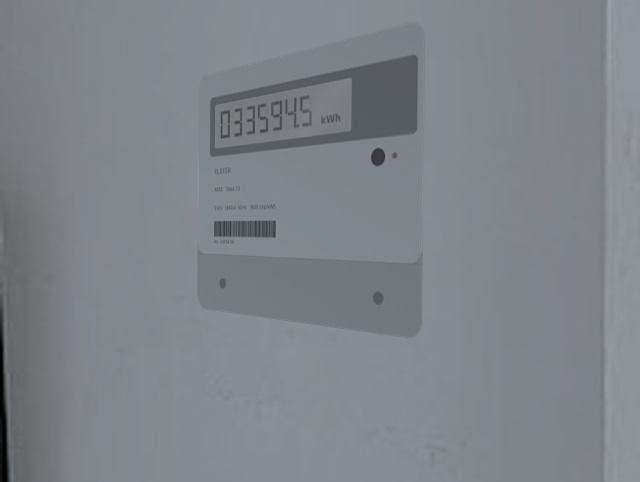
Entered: 33594.5; kWh
